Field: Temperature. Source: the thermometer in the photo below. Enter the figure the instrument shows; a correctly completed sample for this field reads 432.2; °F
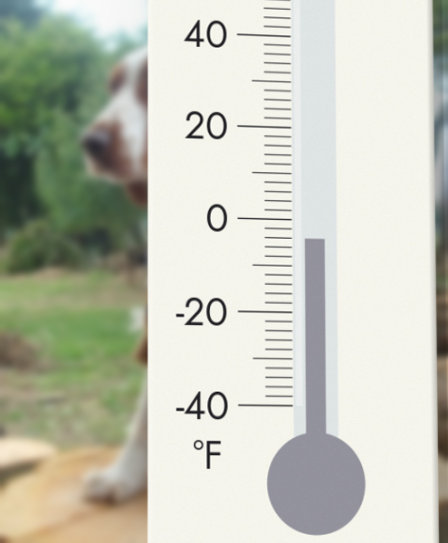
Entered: -4; °F
